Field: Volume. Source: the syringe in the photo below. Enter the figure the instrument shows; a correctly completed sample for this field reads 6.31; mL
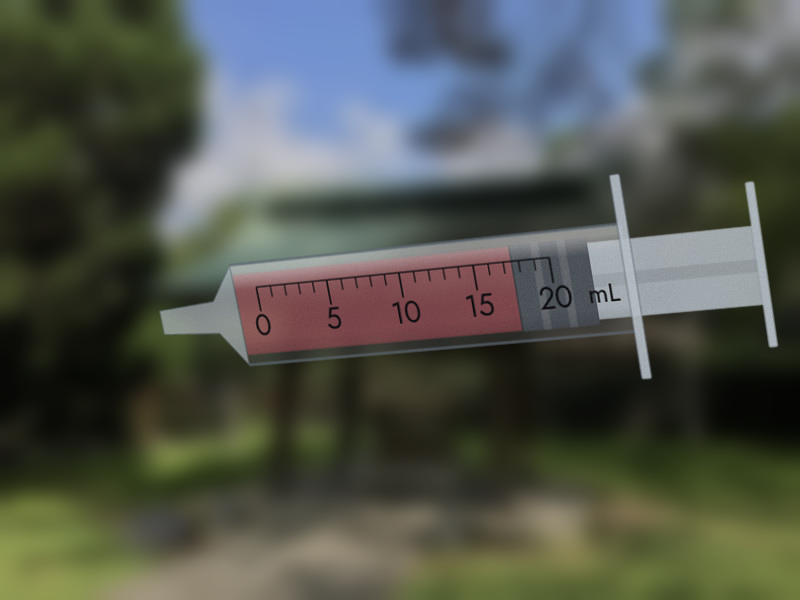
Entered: 17.5; mL
